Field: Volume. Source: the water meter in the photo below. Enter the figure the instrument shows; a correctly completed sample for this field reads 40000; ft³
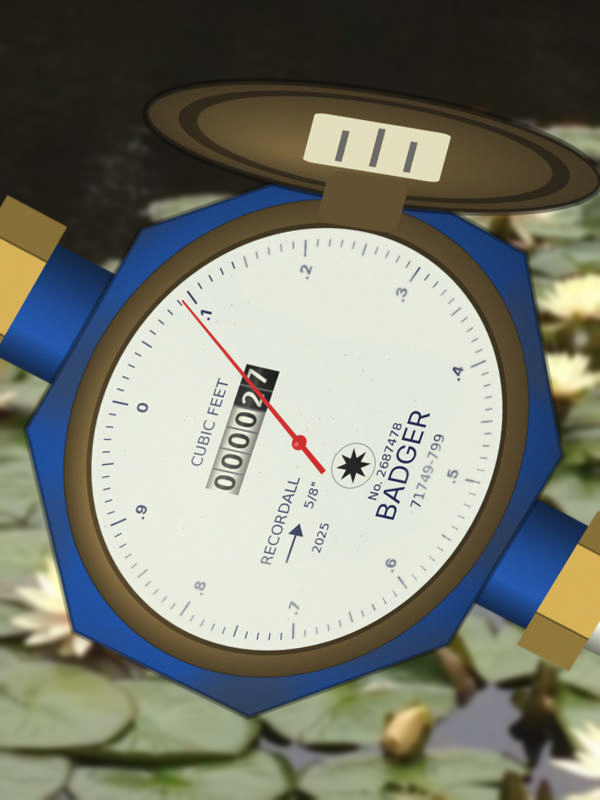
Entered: 27.09; ft³
